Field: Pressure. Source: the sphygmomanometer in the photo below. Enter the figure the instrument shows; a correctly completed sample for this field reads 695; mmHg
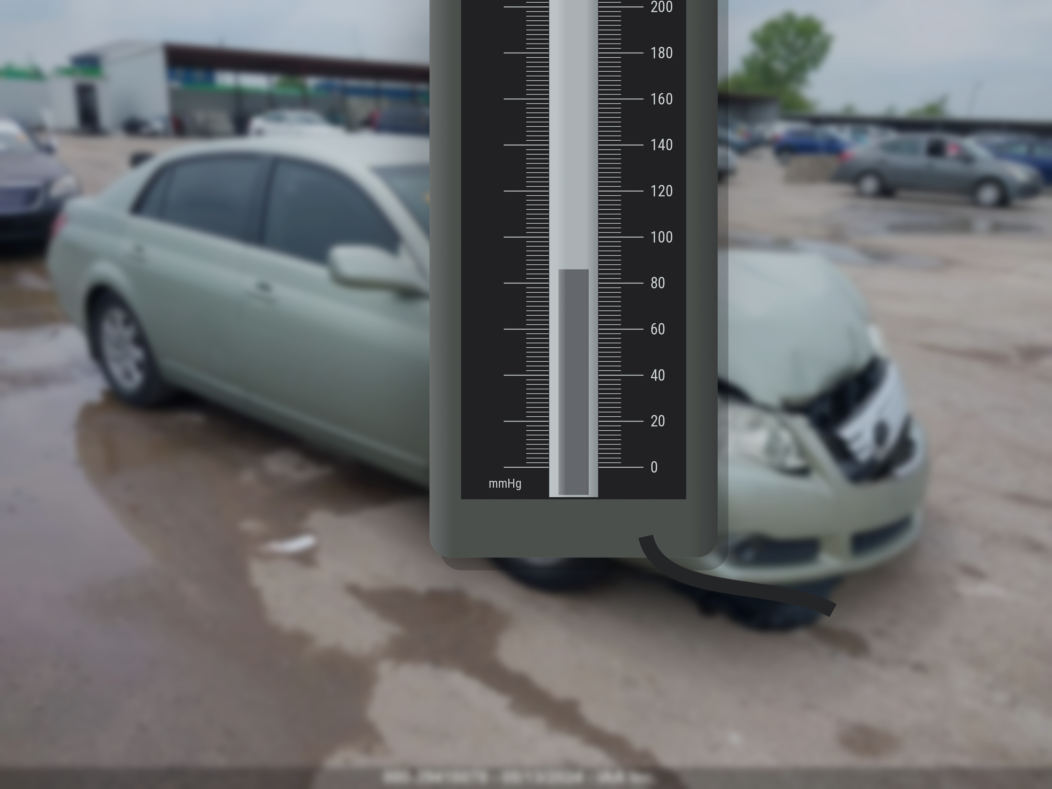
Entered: 86; mmHg
